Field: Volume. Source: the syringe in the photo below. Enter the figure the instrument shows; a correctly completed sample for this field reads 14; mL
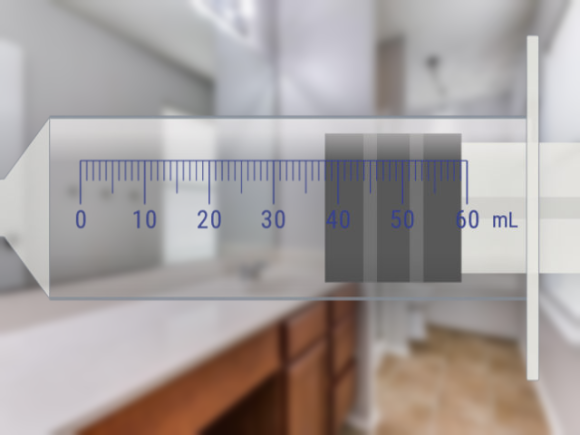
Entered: 38; mL
